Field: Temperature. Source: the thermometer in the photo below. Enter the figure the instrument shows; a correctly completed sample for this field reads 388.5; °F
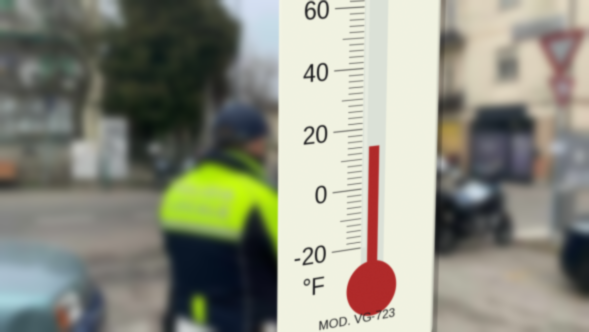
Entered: 14; °F
